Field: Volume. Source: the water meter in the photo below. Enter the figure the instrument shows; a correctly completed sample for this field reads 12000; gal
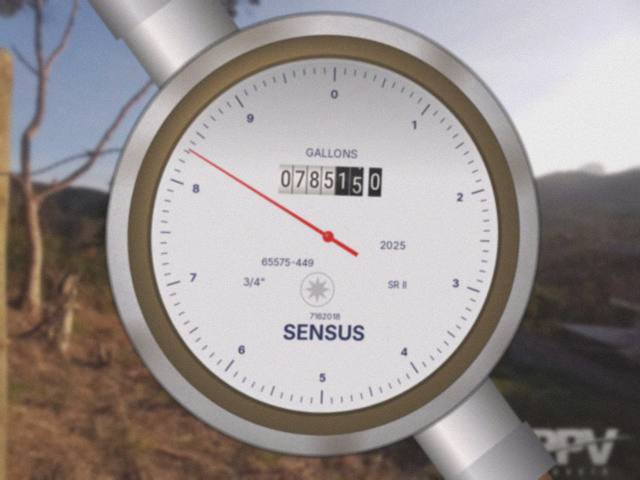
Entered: 785148.3; gal
